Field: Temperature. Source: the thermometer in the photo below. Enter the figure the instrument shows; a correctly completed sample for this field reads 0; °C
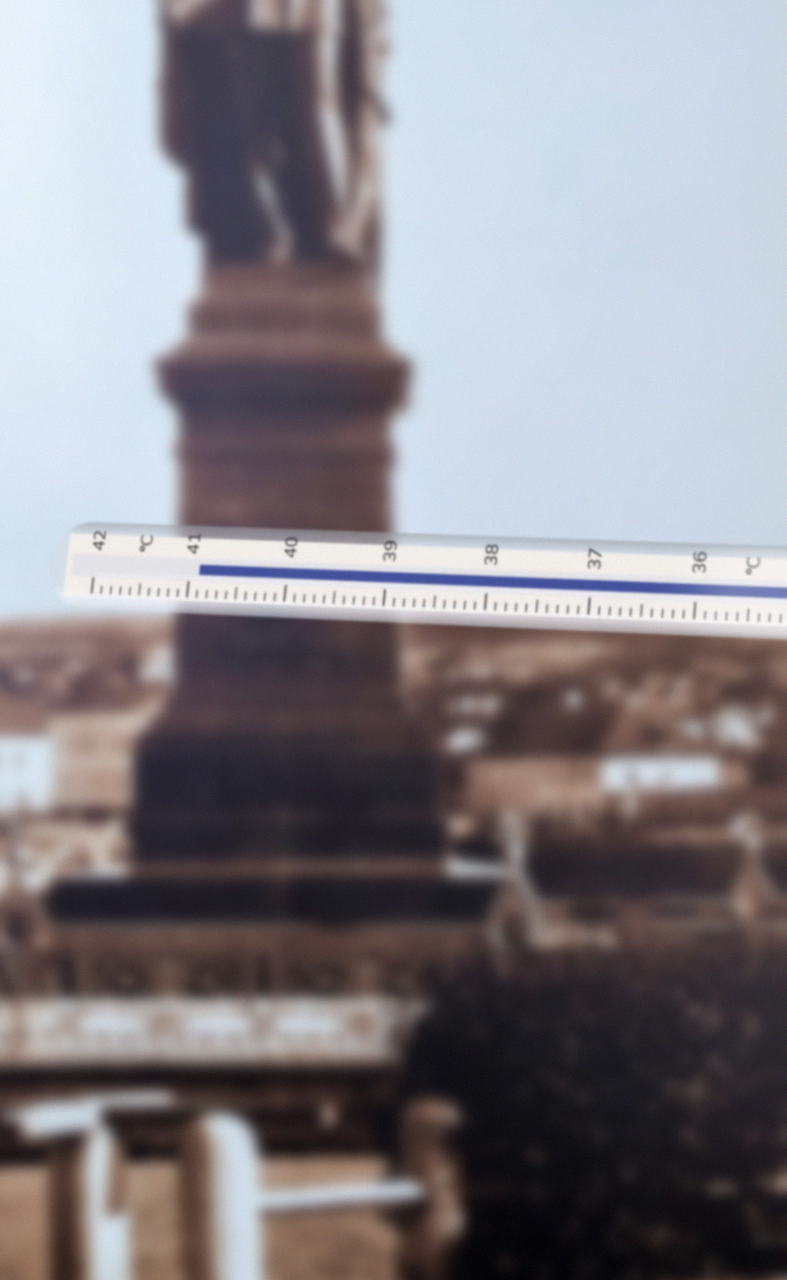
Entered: 40.9; °C
